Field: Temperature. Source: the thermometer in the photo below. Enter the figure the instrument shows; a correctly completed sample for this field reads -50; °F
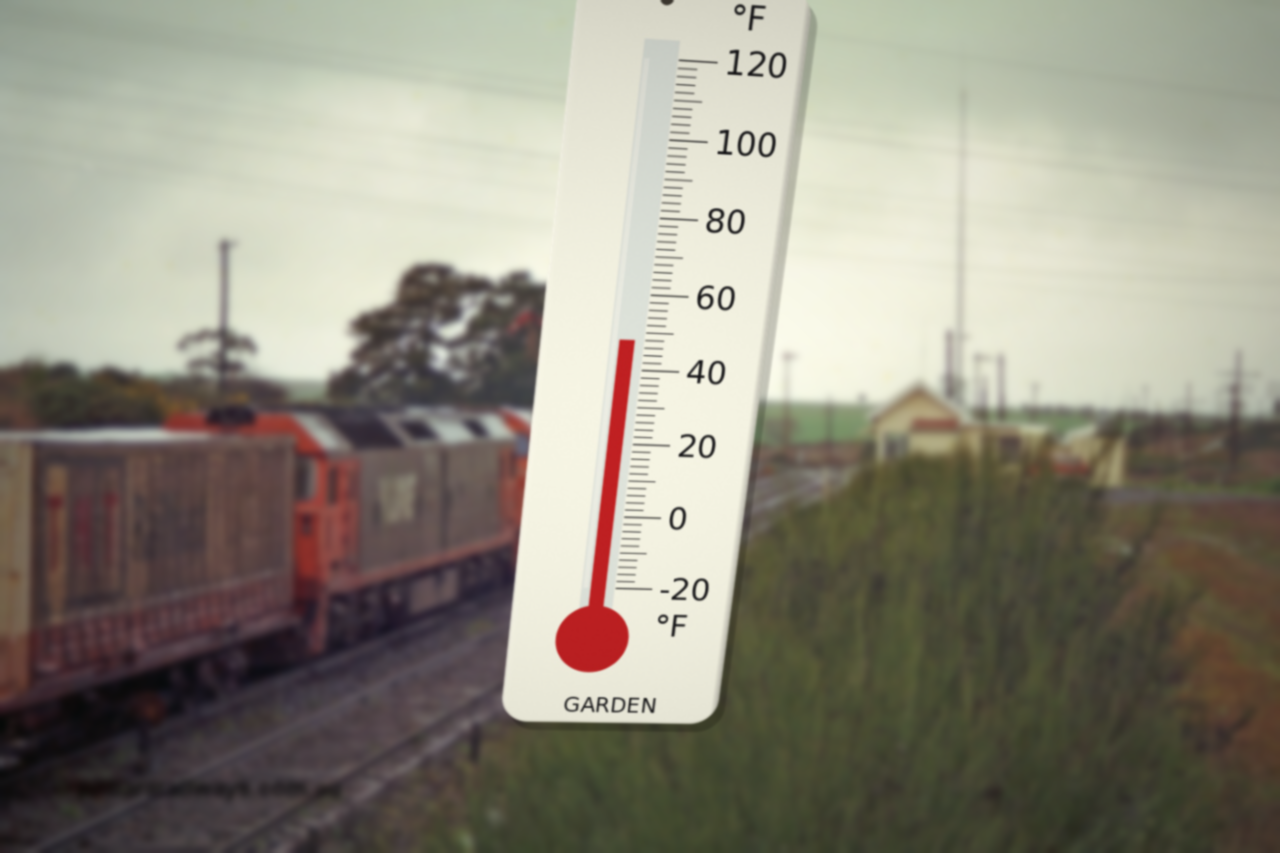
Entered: 48; °F
